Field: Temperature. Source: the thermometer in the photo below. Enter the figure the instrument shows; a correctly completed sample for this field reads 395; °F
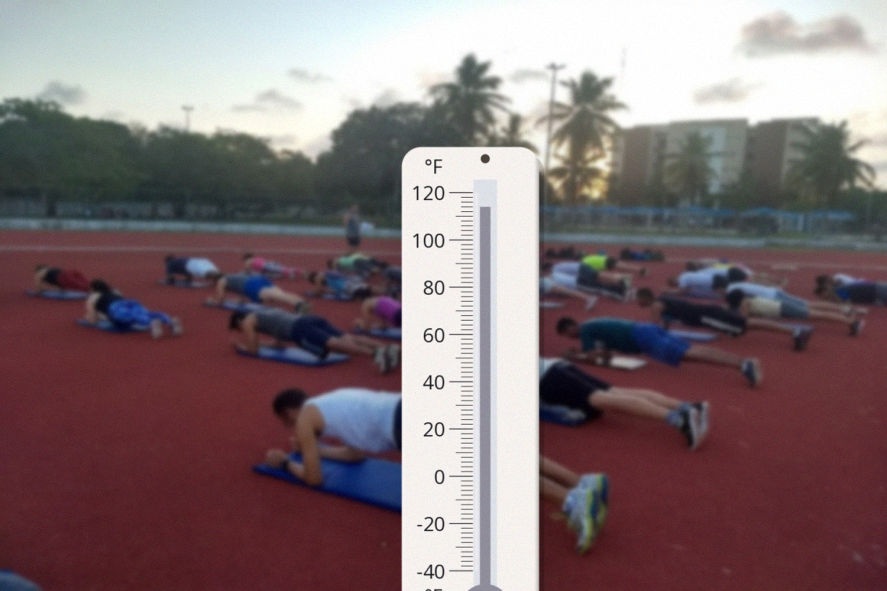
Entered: 114; °F
